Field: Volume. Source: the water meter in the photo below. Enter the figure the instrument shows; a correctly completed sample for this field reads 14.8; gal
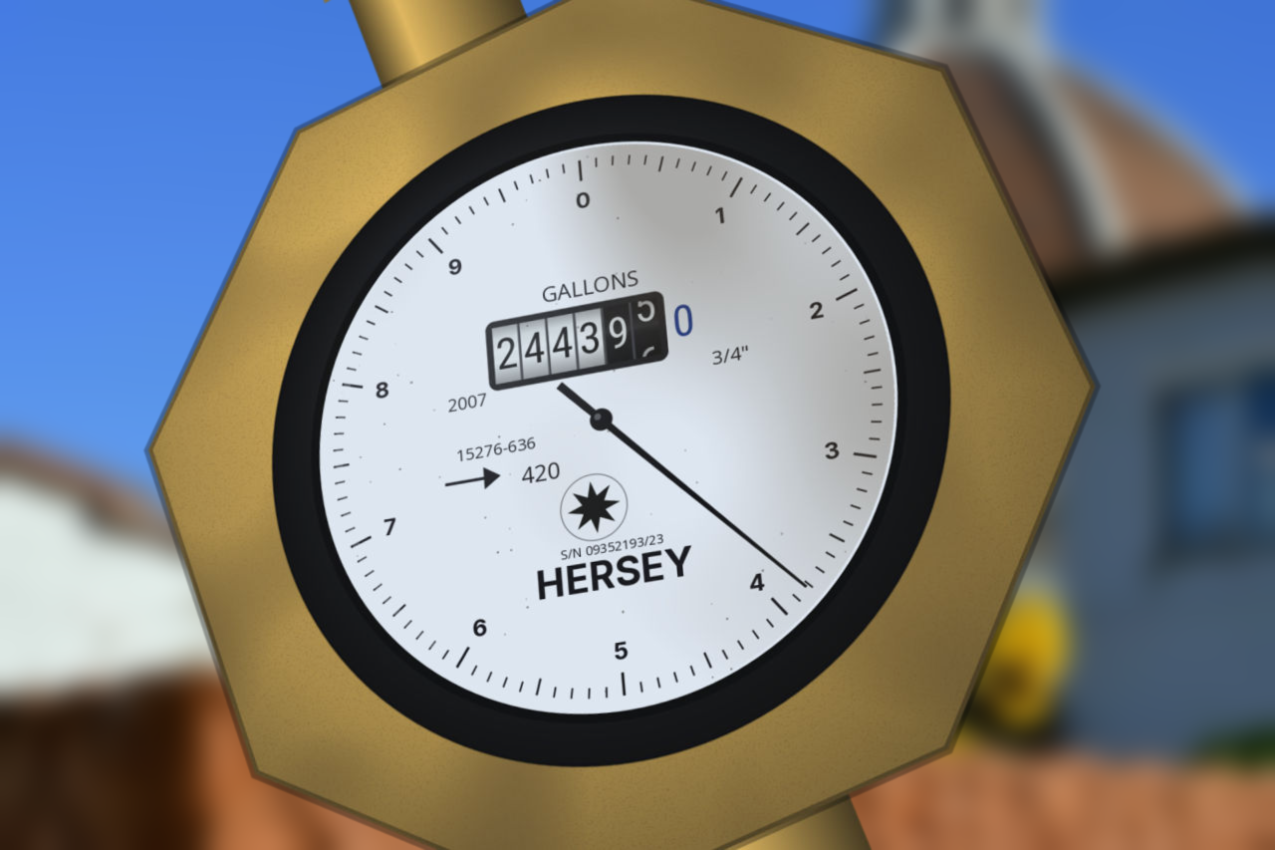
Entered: 2443953.8; gal
